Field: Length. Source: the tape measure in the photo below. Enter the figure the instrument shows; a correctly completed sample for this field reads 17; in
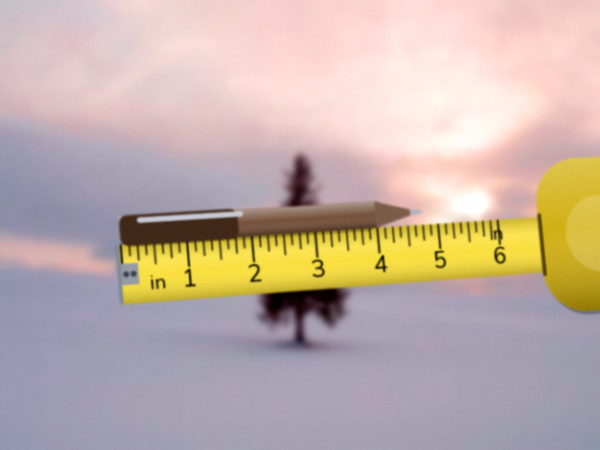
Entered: 4.75; in
